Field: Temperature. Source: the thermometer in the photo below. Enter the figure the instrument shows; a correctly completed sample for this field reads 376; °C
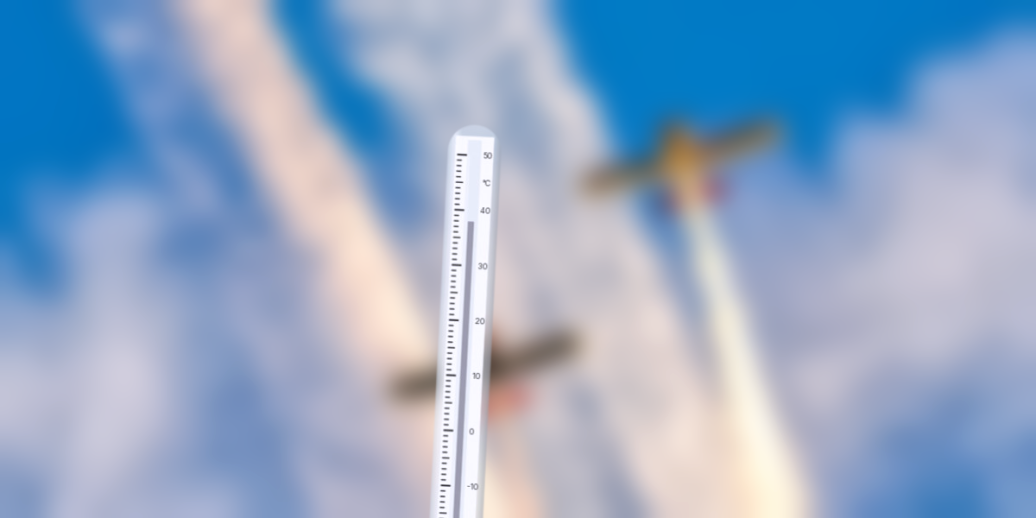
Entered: 38; °C
